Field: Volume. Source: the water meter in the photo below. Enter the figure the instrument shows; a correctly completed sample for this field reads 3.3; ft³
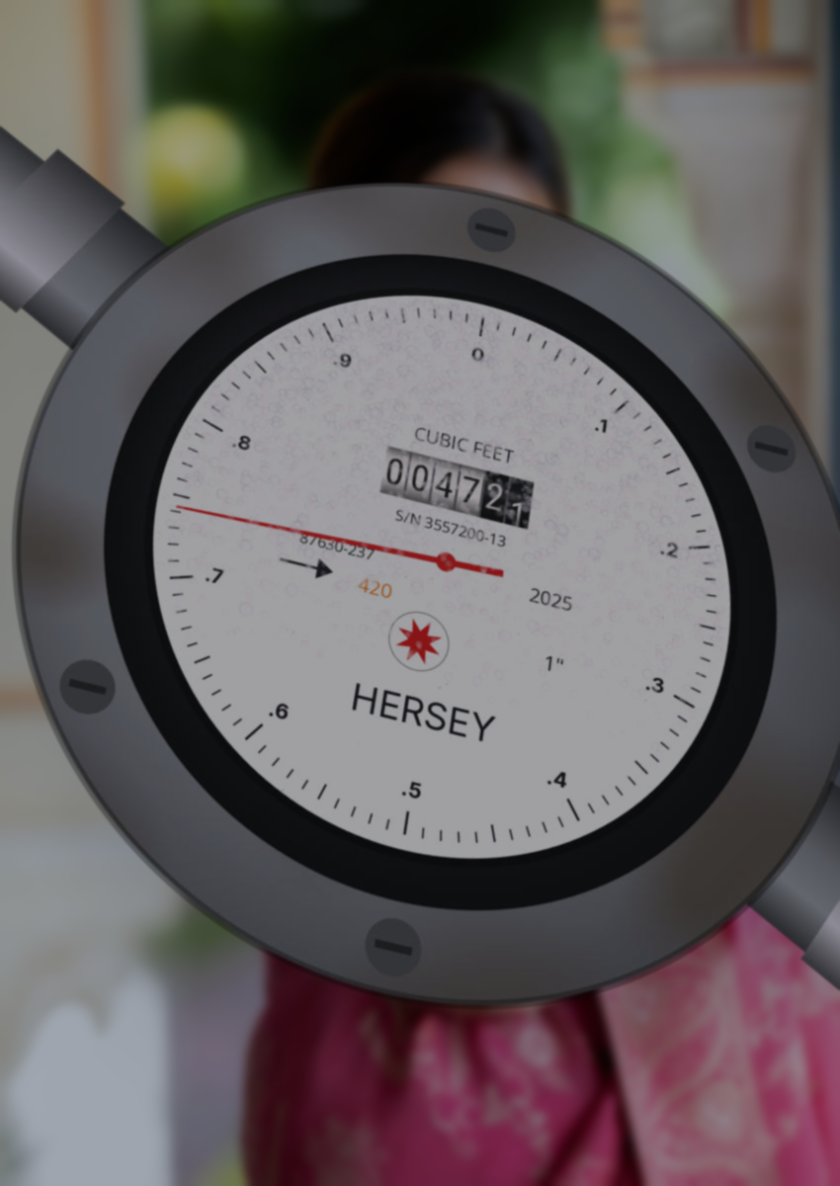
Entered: 4720.74; ft³
